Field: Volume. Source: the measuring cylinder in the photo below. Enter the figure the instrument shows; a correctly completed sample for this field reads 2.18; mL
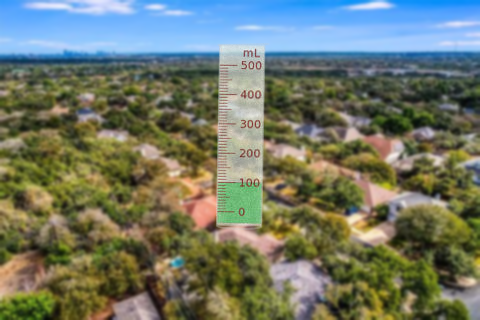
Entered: 100; mL
